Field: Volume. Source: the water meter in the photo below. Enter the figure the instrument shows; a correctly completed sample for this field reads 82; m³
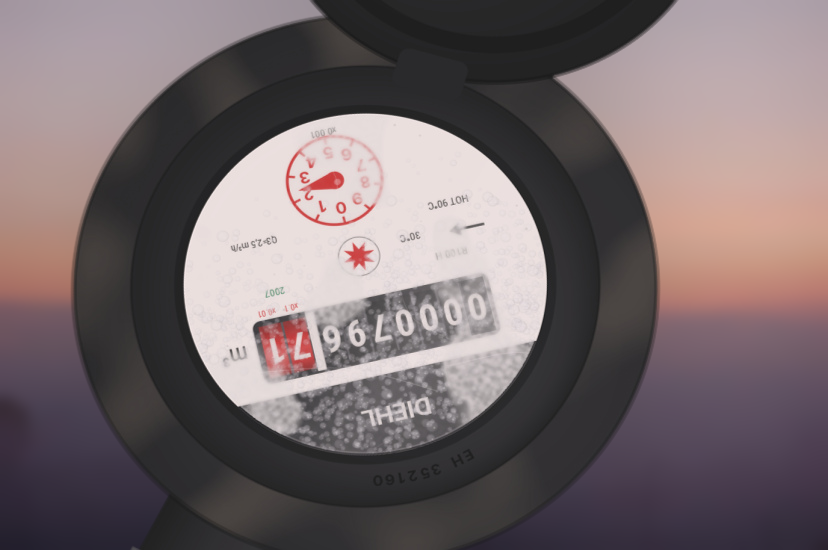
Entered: 796.712; m³
